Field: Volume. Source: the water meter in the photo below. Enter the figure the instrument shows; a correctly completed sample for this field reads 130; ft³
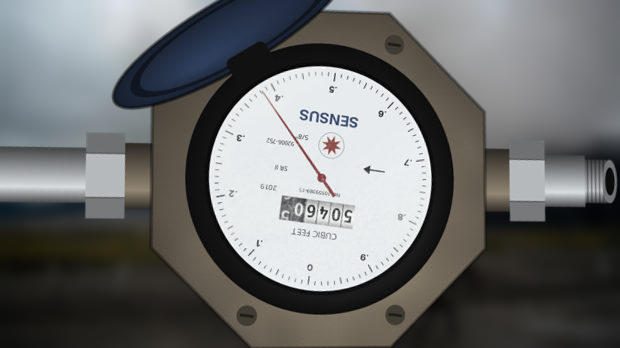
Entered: 504605.38; ft³
